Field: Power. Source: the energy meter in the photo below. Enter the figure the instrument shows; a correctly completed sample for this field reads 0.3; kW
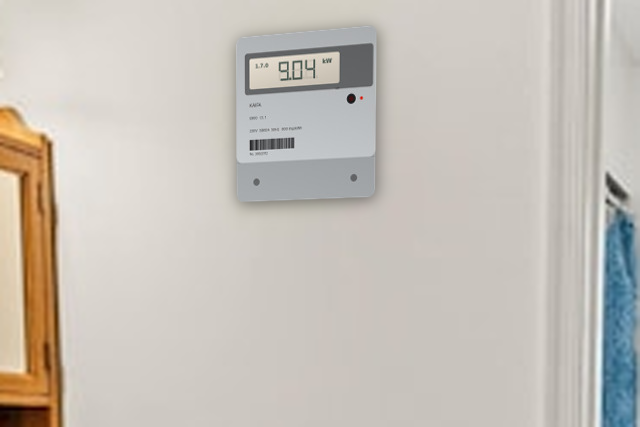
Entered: 9.04; kW
